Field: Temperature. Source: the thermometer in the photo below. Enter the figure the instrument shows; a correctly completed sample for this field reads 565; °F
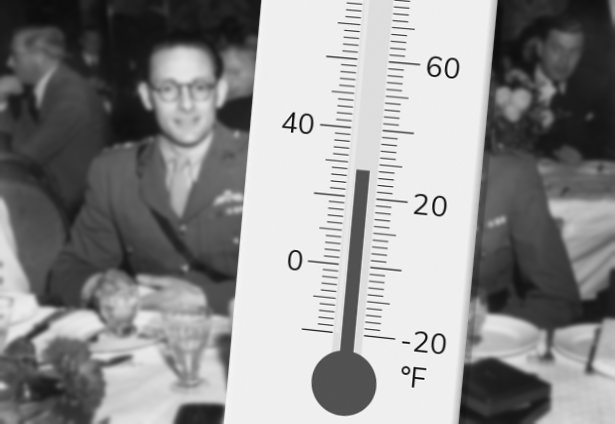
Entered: 28; °F
